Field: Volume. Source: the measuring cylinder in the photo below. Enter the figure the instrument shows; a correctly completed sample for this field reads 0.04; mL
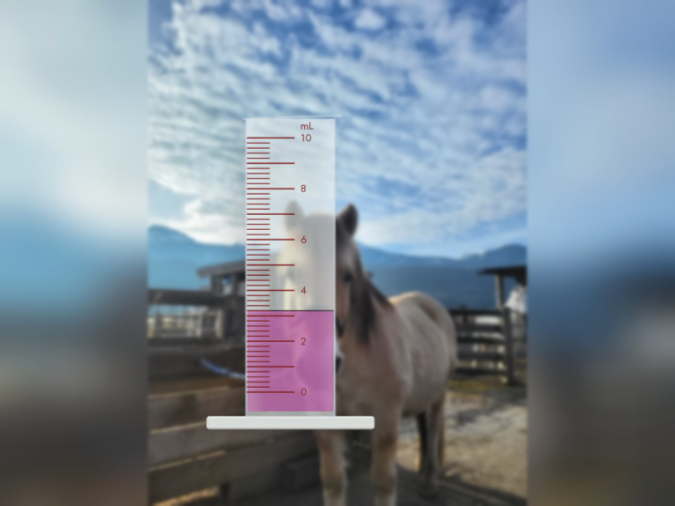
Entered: 3.2; mL
